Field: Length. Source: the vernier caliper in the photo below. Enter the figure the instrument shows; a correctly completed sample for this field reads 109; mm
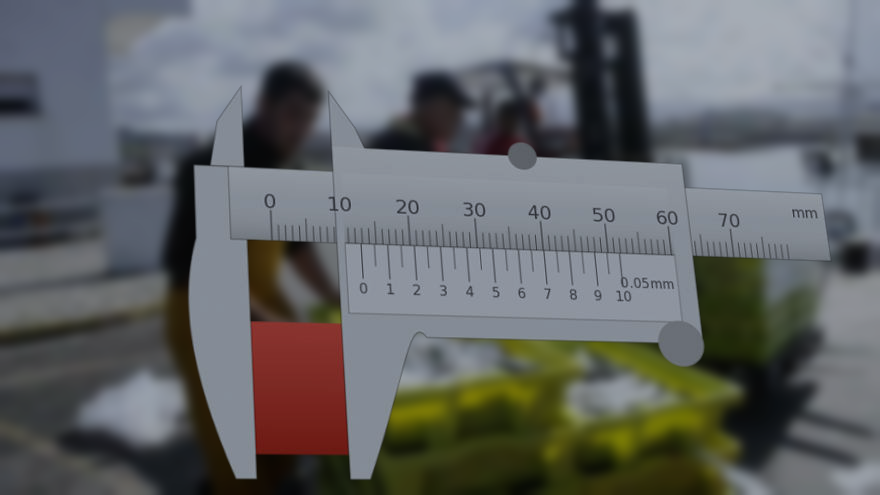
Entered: 12.8; mm
